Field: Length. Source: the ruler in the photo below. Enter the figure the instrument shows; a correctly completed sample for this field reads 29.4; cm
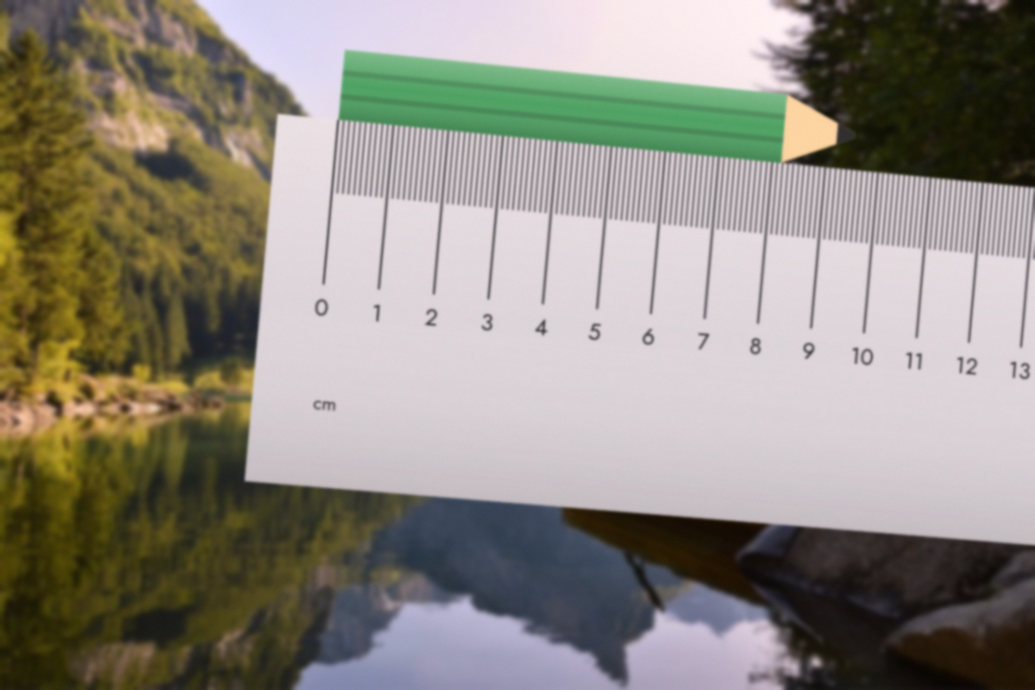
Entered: 9.5; cm
